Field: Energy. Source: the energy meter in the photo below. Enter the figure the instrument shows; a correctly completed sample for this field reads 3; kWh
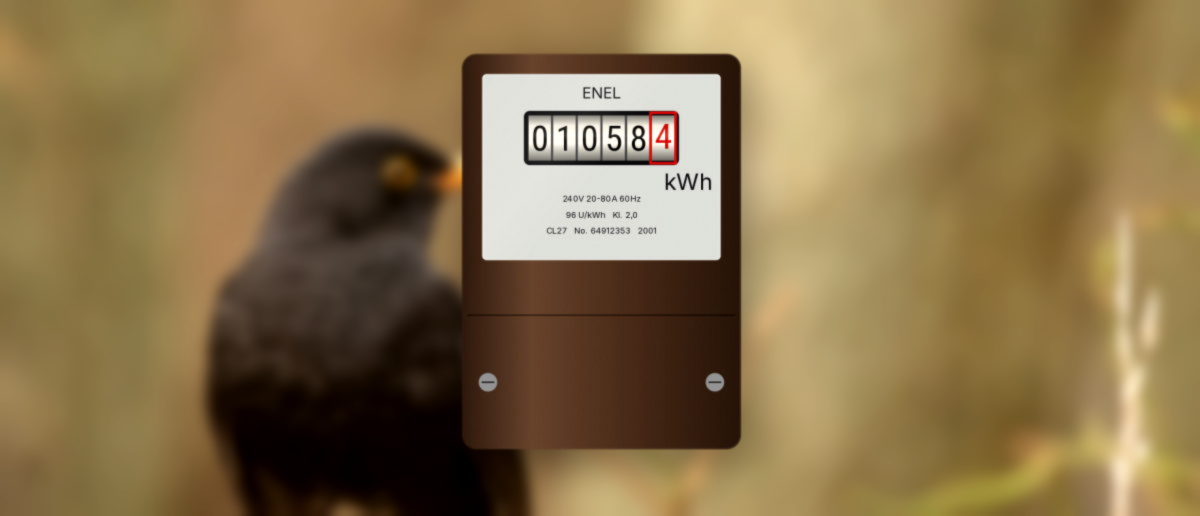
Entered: 1058.4; kWh
